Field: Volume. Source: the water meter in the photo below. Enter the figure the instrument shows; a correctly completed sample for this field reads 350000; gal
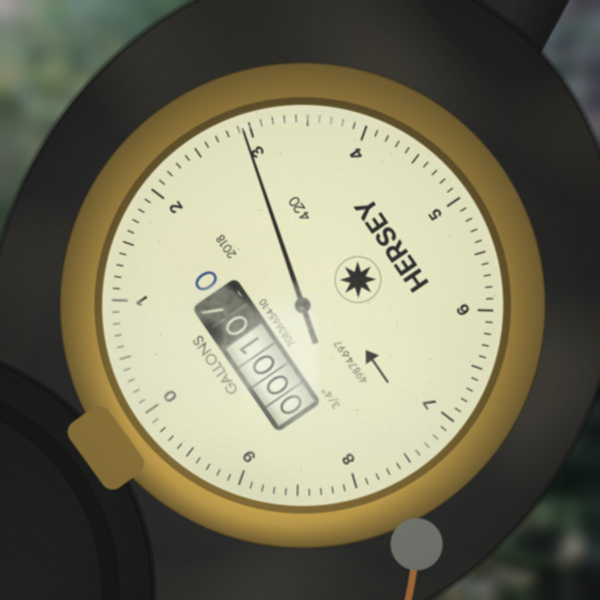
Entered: 1072.9; gal
